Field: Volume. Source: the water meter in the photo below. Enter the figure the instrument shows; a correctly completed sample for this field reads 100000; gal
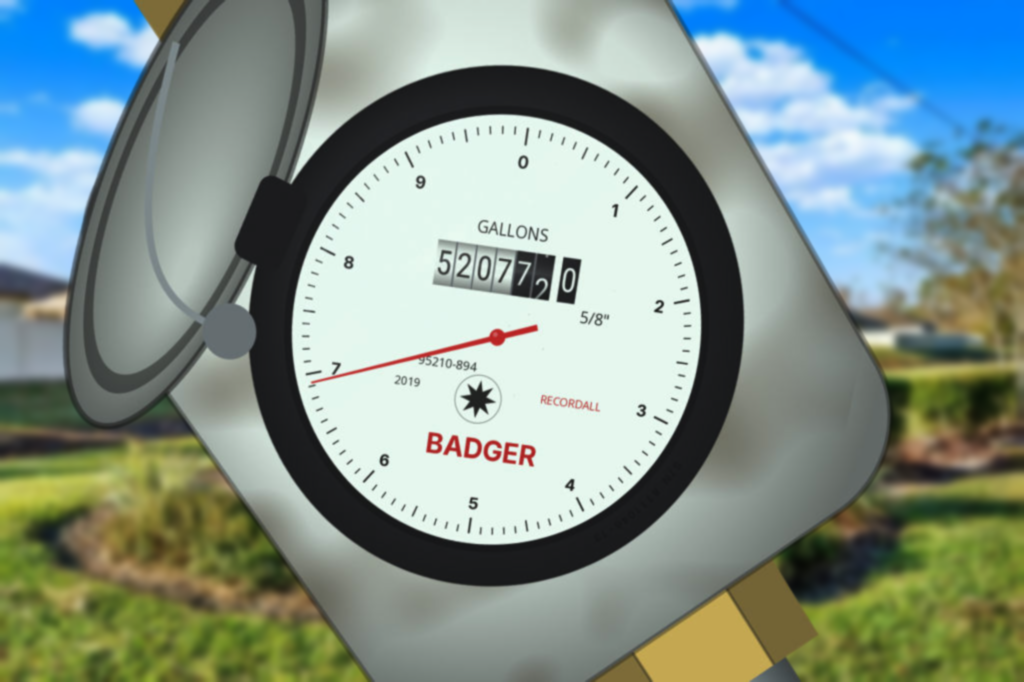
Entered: 5207716.9; gal
